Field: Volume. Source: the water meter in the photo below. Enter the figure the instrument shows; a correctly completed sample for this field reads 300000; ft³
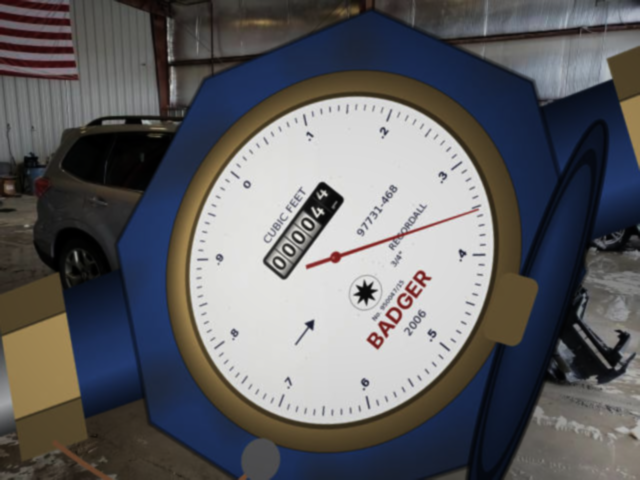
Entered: 44.35; ft³
